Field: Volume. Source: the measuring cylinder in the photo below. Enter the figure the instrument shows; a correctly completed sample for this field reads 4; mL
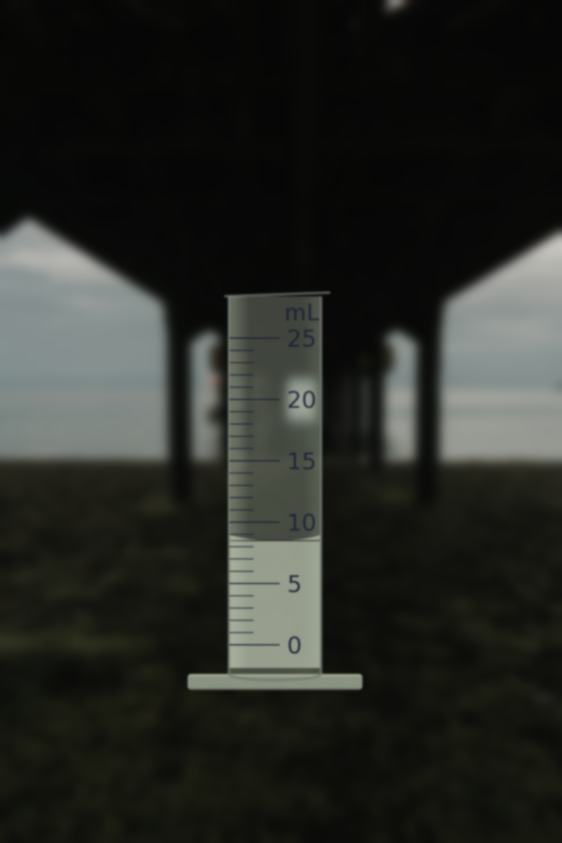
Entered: 8.5; mL
